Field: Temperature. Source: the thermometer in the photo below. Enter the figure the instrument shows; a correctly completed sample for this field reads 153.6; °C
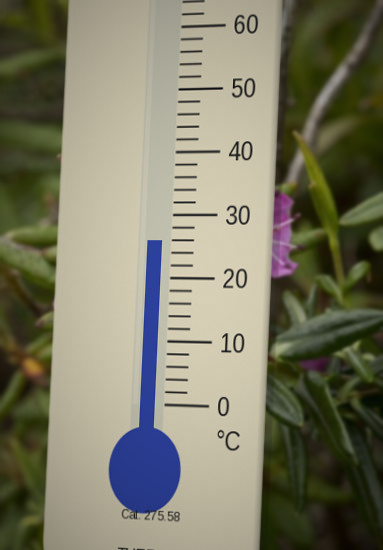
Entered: 26; °C
